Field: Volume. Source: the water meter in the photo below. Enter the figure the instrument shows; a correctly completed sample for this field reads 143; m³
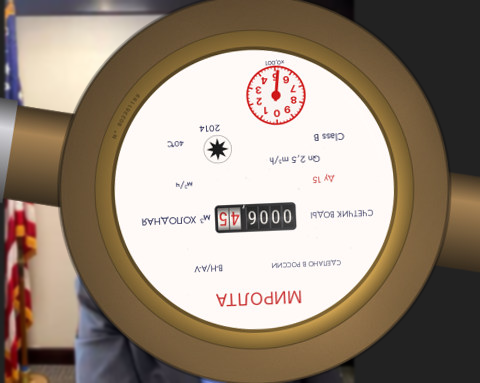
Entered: 6.455; m³
